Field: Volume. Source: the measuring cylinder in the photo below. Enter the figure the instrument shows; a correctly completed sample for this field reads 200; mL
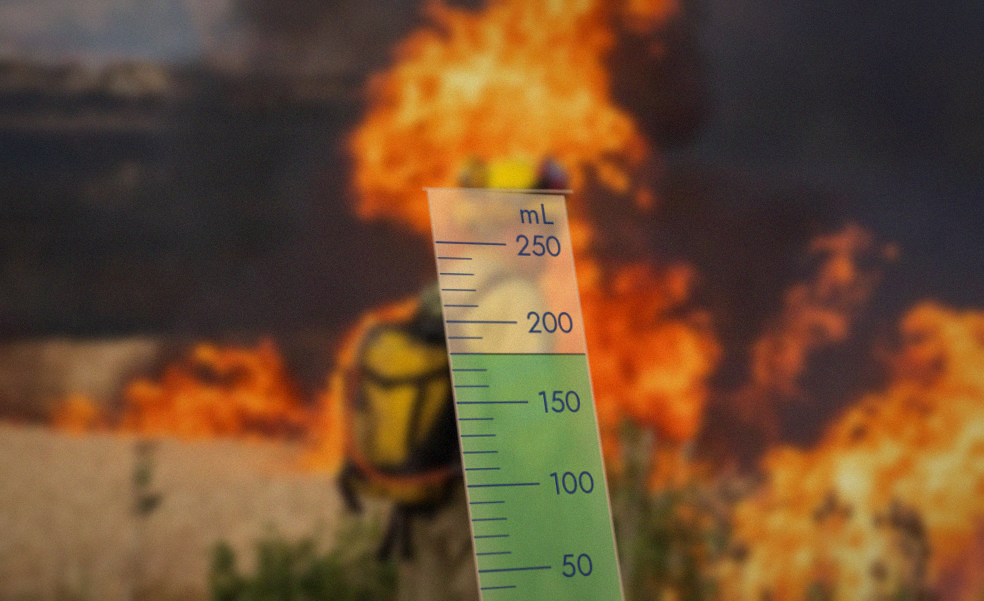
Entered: 180; mL
